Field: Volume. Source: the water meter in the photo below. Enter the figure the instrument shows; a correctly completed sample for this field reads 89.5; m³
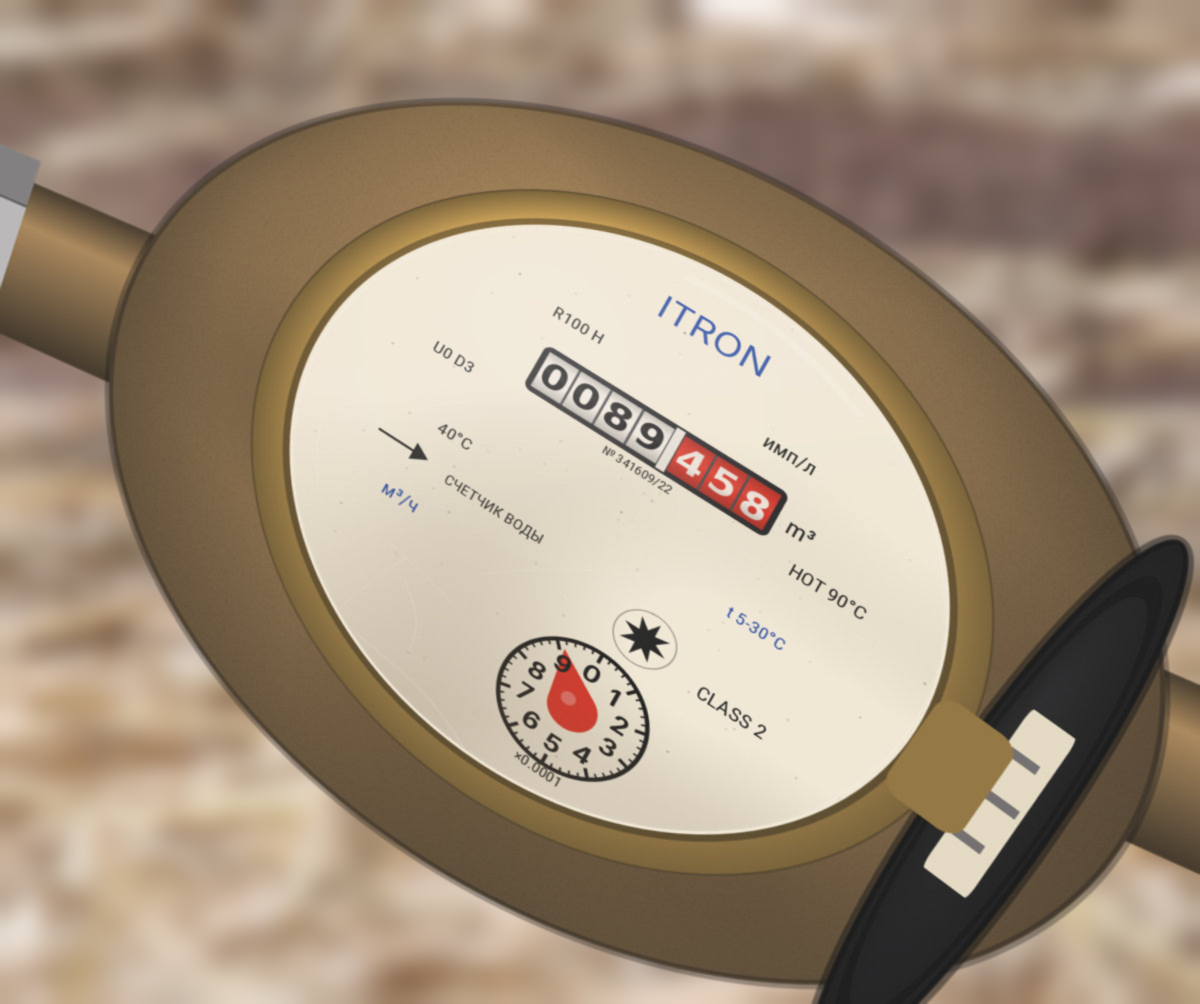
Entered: 89.4579; m³
